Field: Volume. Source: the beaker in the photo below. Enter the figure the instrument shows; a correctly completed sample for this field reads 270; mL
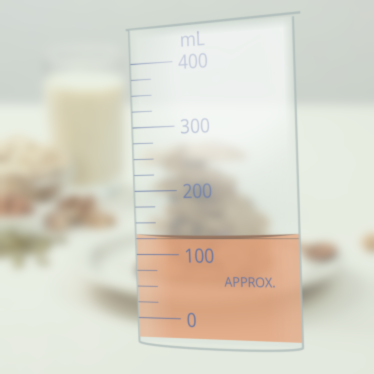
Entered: 125; mL
